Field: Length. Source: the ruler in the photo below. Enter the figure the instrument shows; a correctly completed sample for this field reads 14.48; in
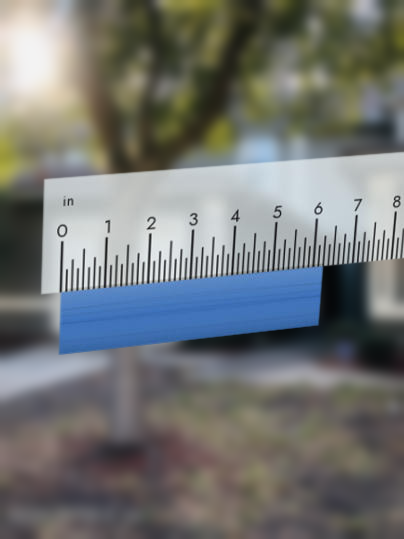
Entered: 6.25; in
